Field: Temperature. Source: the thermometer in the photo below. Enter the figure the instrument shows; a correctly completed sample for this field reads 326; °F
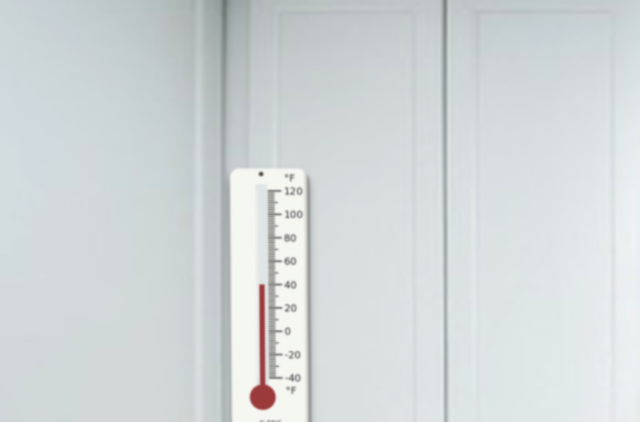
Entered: 40; °F
